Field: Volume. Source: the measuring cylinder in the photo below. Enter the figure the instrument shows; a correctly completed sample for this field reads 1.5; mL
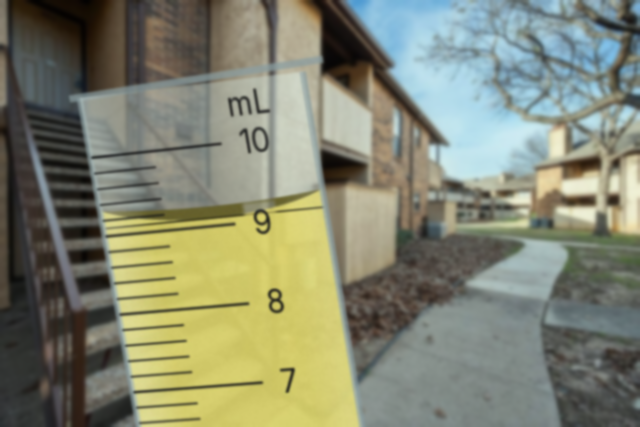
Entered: 9.1; mL
